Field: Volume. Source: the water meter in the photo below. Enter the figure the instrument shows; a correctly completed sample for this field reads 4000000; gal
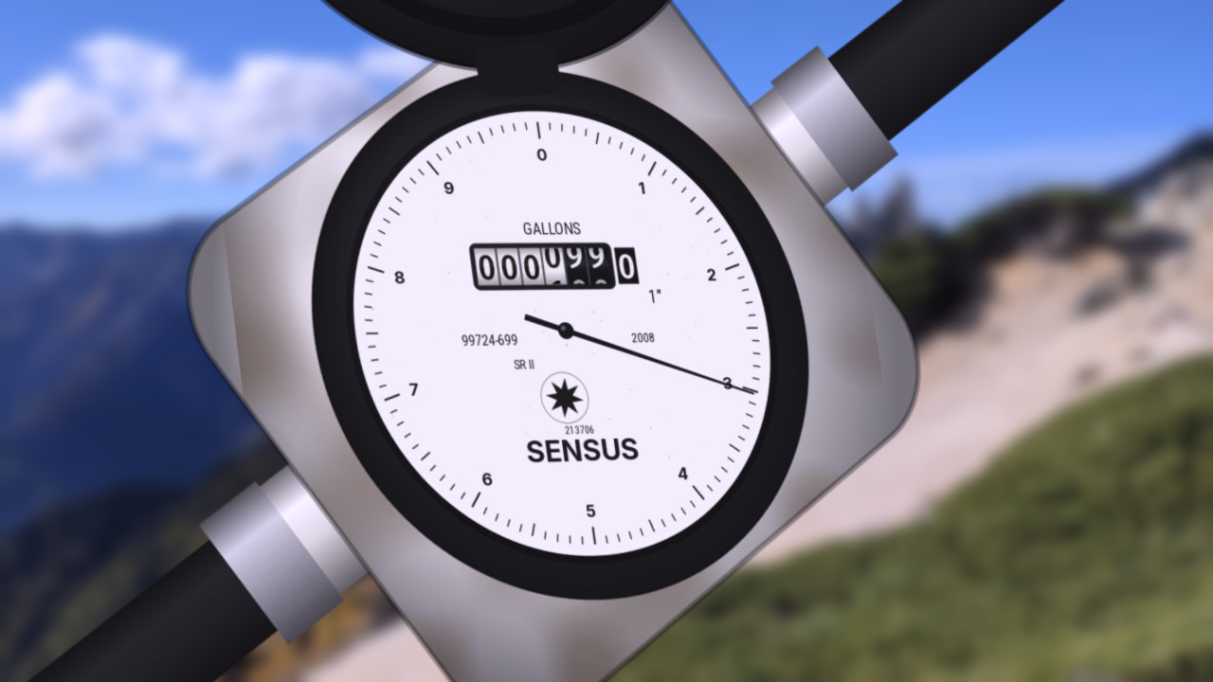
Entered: 993.0; gal
